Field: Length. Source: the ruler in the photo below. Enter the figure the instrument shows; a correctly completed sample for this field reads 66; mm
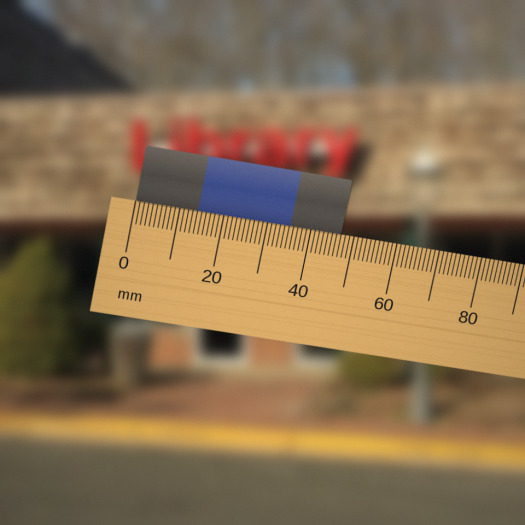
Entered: 47; mm
